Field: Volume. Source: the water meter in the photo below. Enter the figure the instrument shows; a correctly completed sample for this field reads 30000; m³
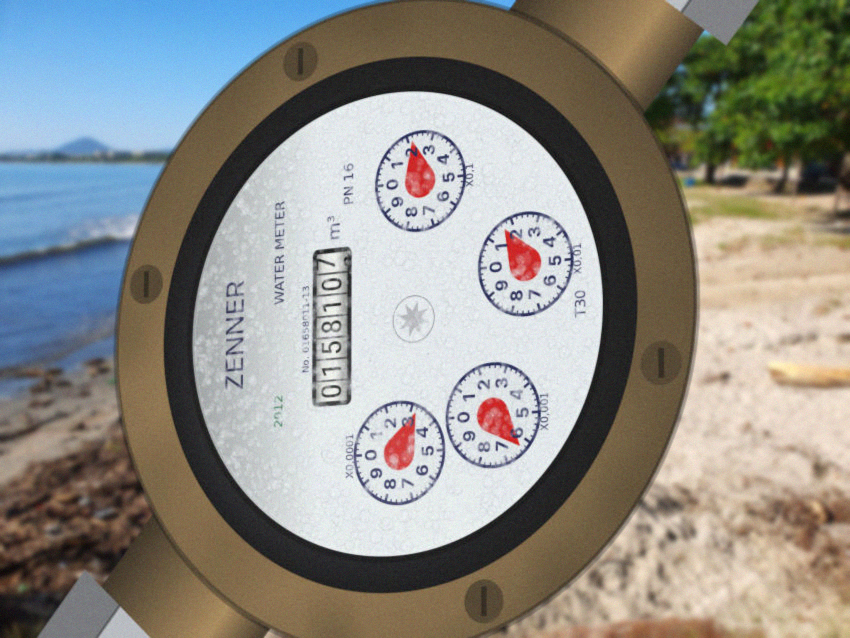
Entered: 158107.2163; m³
